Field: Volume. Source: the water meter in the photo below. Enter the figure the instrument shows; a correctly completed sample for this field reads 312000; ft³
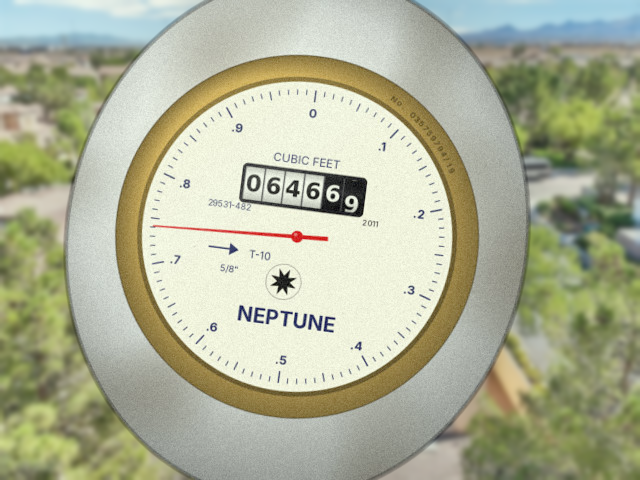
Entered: 64668.74; ft³
